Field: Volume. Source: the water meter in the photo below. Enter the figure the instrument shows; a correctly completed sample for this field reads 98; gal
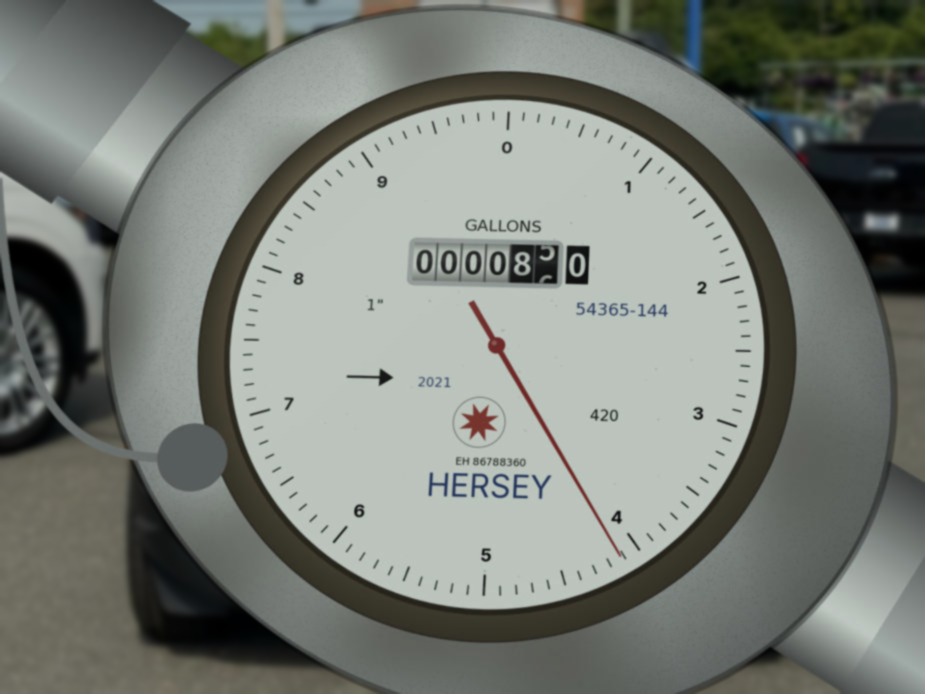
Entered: 854.1; gal
